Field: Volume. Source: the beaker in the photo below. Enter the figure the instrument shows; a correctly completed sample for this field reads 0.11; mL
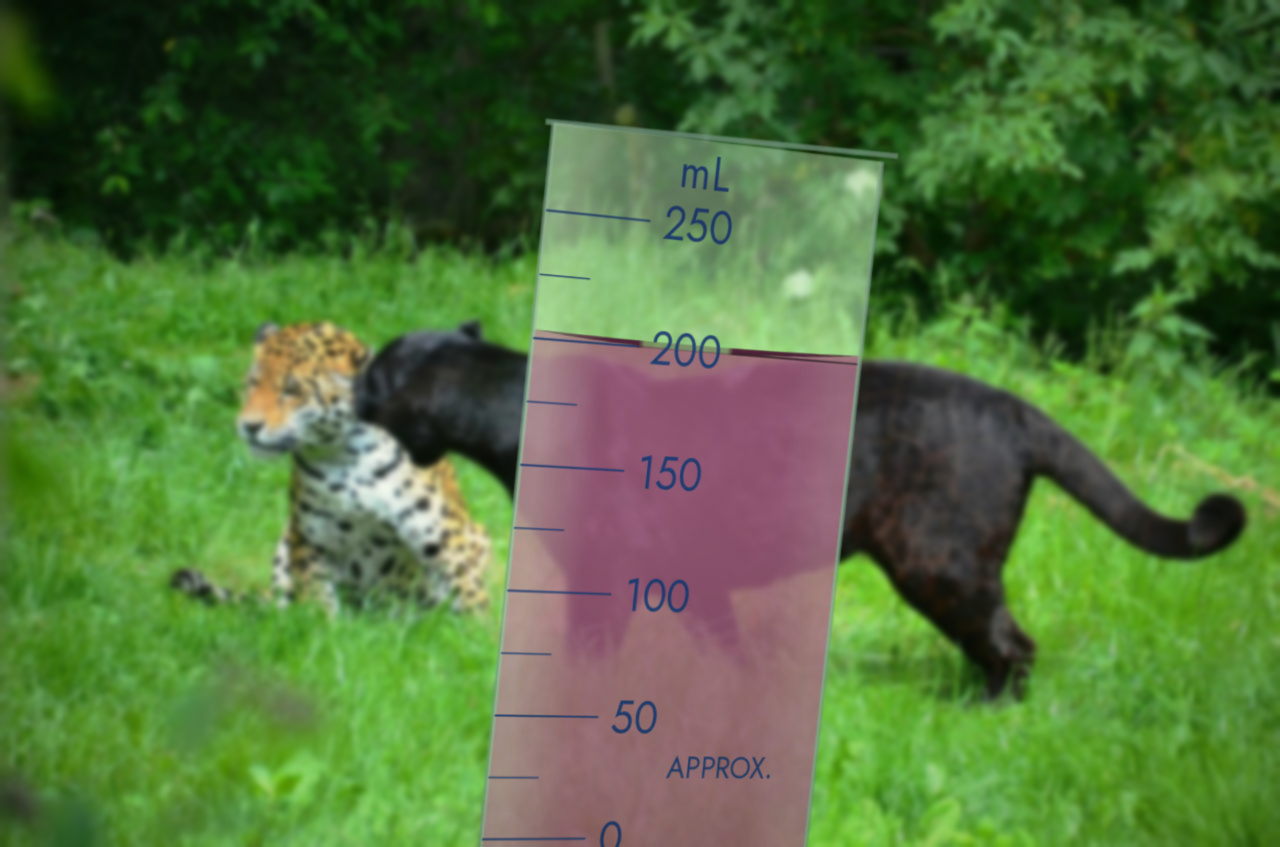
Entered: 200; mL
